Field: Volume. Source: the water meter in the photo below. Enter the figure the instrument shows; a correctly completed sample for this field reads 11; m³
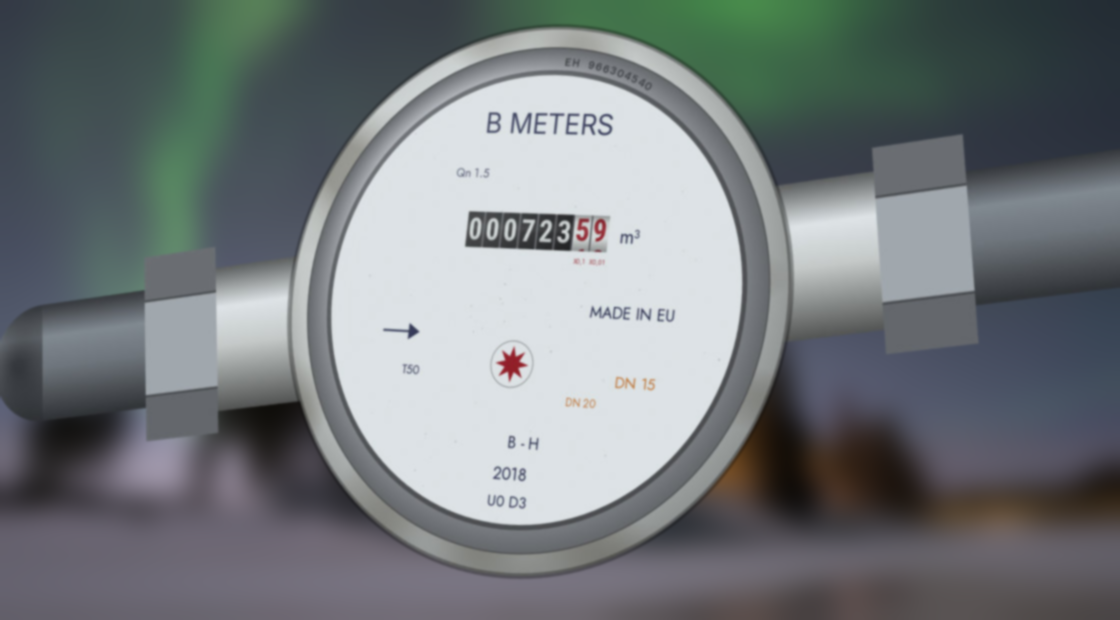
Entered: 723.59; m³
